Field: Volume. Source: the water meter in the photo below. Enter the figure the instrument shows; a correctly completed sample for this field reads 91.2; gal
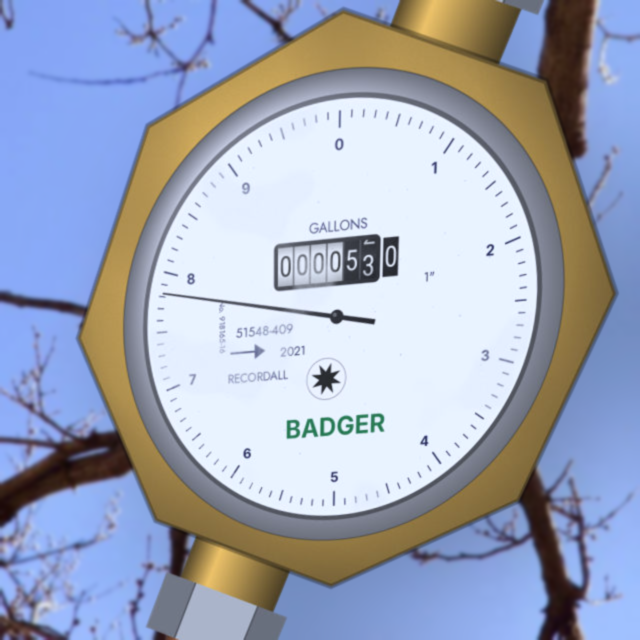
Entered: 527.8; gal
